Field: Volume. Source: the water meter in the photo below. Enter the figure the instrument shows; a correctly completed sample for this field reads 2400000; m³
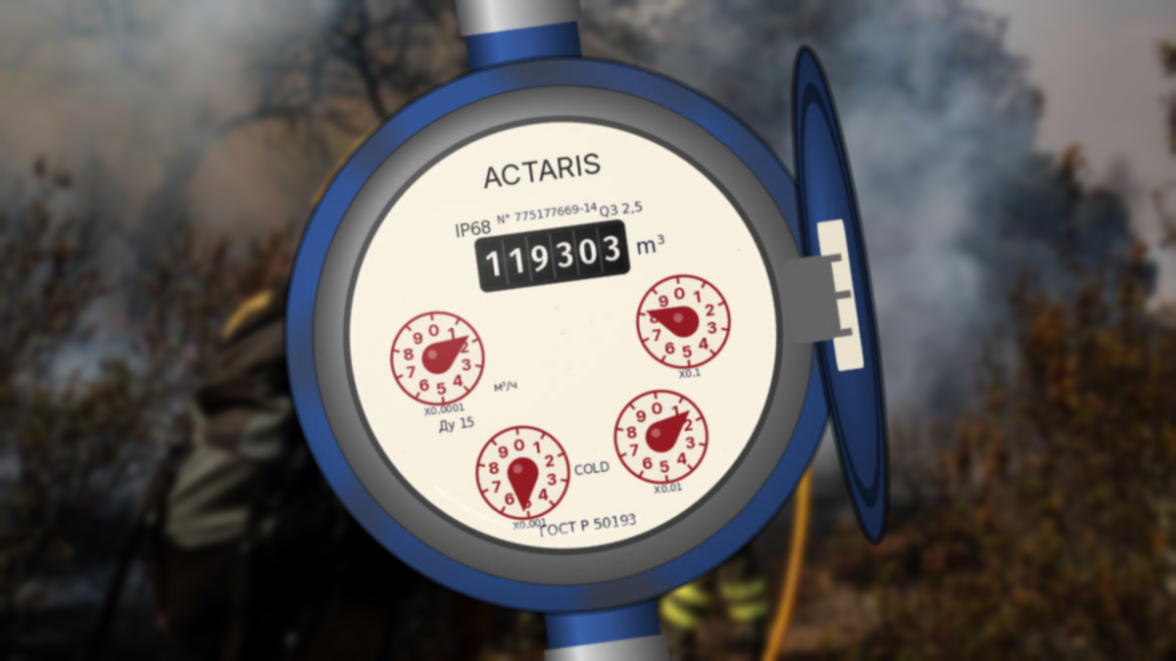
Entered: 119303.8151; m³
